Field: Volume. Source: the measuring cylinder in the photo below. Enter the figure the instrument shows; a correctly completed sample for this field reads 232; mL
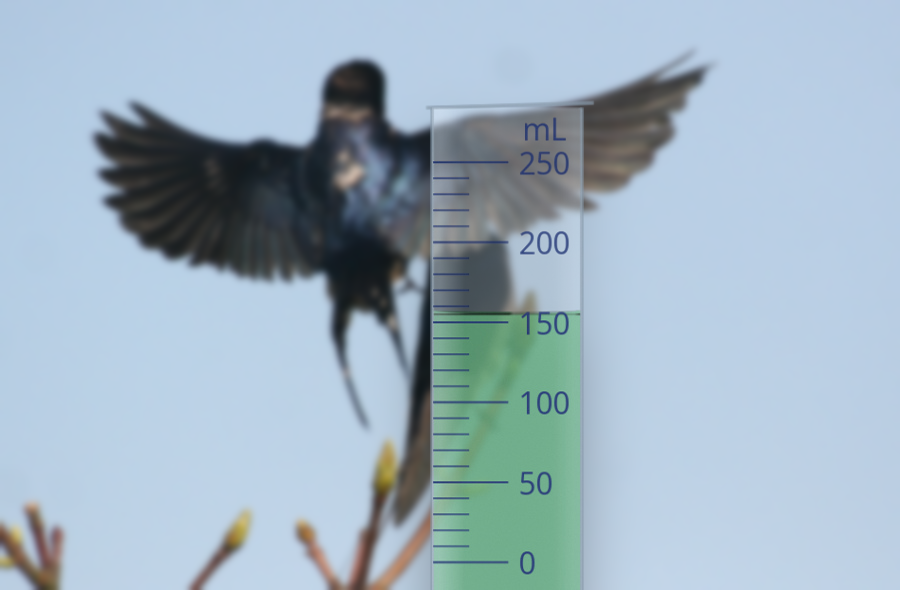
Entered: 155; mL
